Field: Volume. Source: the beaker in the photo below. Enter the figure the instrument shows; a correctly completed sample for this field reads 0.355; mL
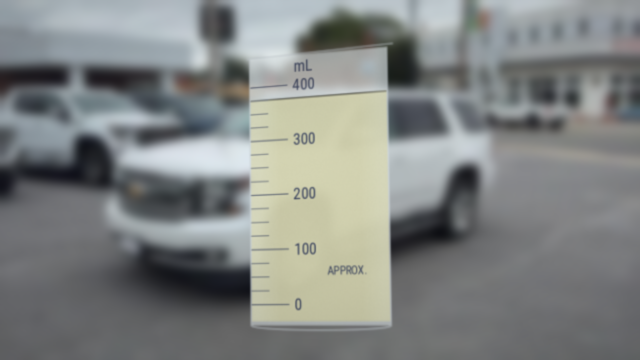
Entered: 375; mL
